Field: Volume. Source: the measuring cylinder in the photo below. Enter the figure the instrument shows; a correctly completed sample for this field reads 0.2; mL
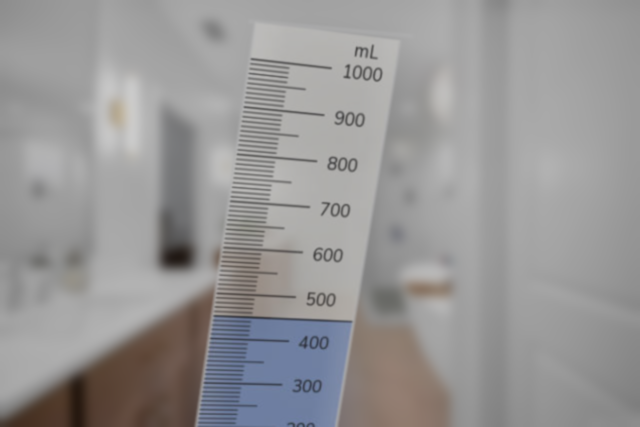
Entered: 450; mL
